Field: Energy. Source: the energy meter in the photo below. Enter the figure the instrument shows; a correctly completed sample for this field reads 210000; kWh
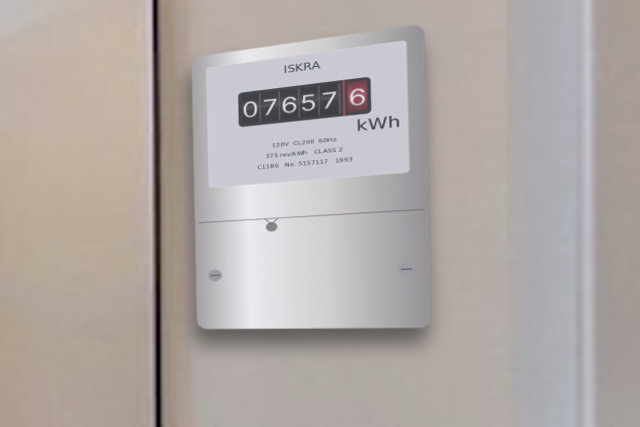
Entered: 7657.6; kWh
